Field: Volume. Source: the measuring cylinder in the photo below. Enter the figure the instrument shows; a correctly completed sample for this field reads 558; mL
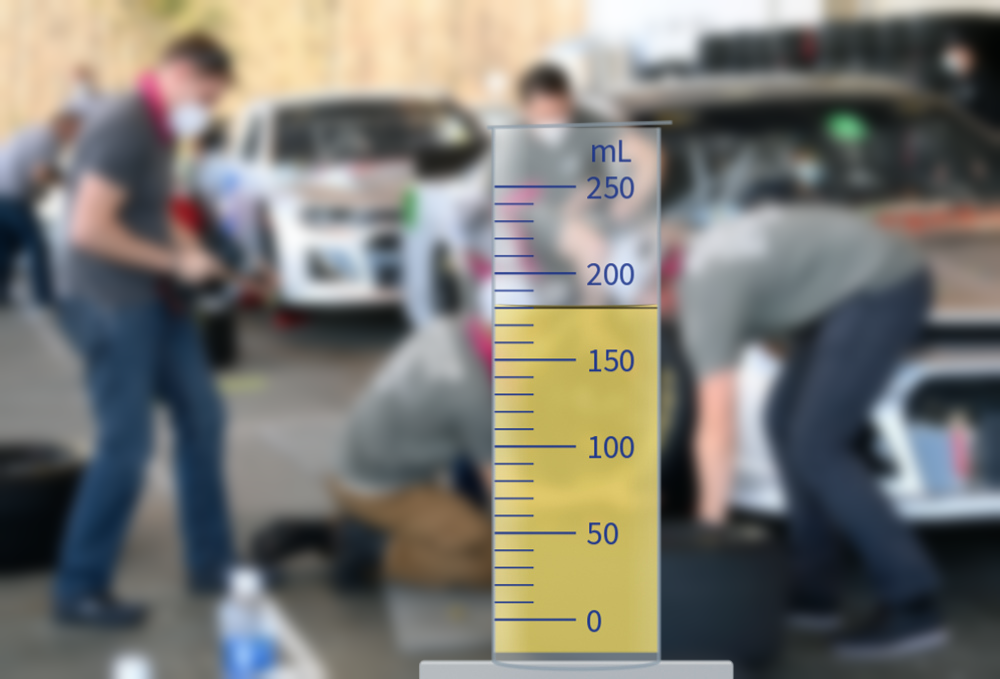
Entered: 180; mL
